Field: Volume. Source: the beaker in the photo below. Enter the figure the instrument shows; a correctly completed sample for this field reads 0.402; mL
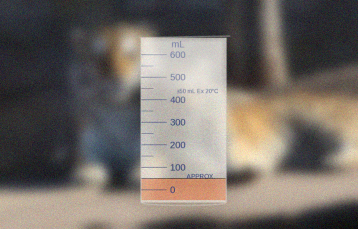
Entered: 50; mL
